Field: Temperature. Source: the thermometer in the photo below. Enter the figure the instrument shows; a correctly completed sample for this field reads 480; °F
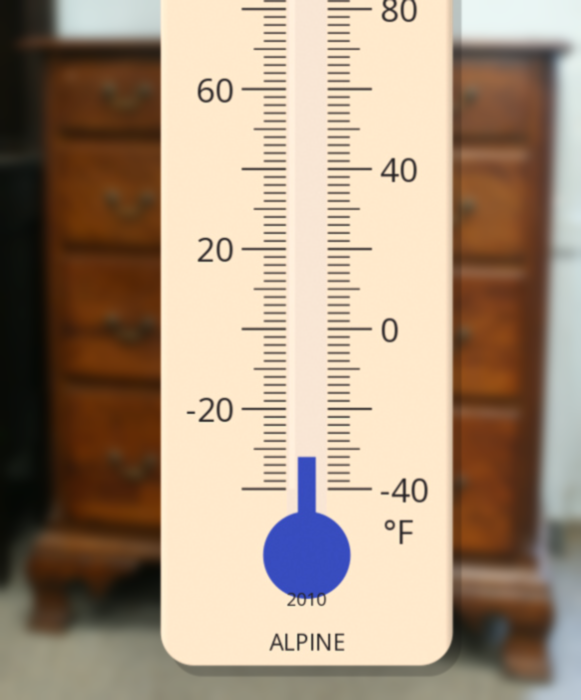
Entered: -32; °F
